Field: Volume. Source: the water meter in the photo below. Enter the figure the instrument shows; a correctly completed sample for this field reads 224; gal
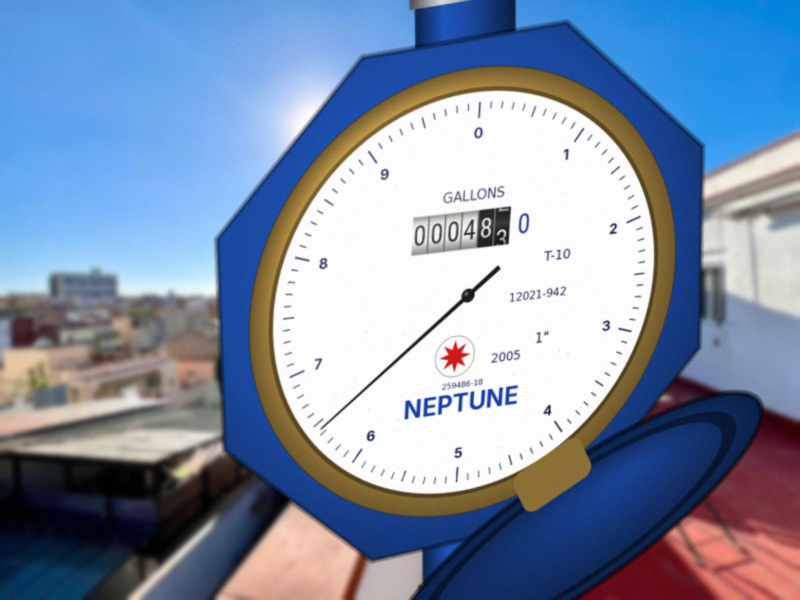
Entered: 4826.4; gal
